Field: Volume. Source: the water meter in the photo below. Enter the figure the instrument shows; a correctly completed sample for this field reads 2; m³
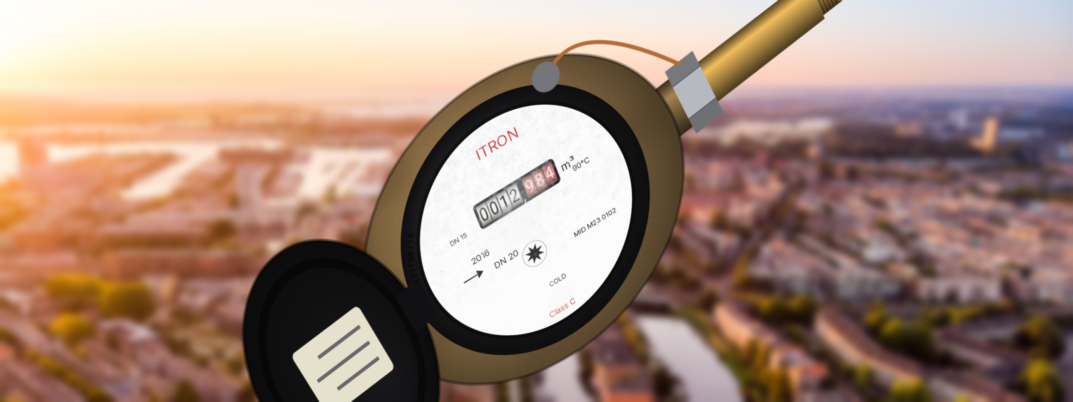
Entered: 12.984; m³
